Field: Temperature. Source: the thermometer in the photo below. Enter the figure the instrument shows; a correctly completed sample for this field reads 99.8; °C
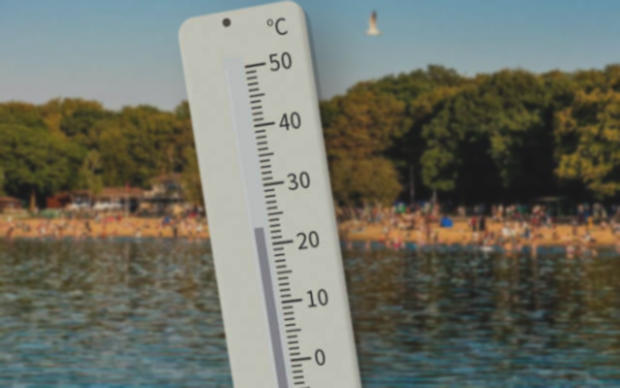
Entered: 23; °C
